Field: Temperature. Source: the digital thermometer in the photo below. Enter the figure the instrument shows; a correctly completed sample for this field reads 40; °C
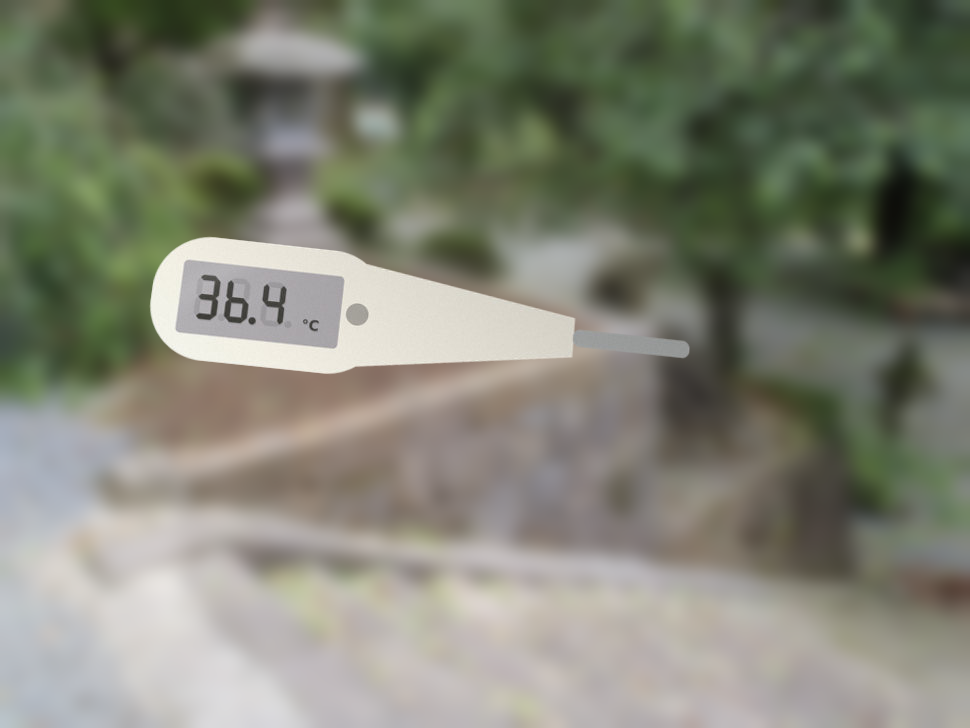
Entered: 36.4; °C
